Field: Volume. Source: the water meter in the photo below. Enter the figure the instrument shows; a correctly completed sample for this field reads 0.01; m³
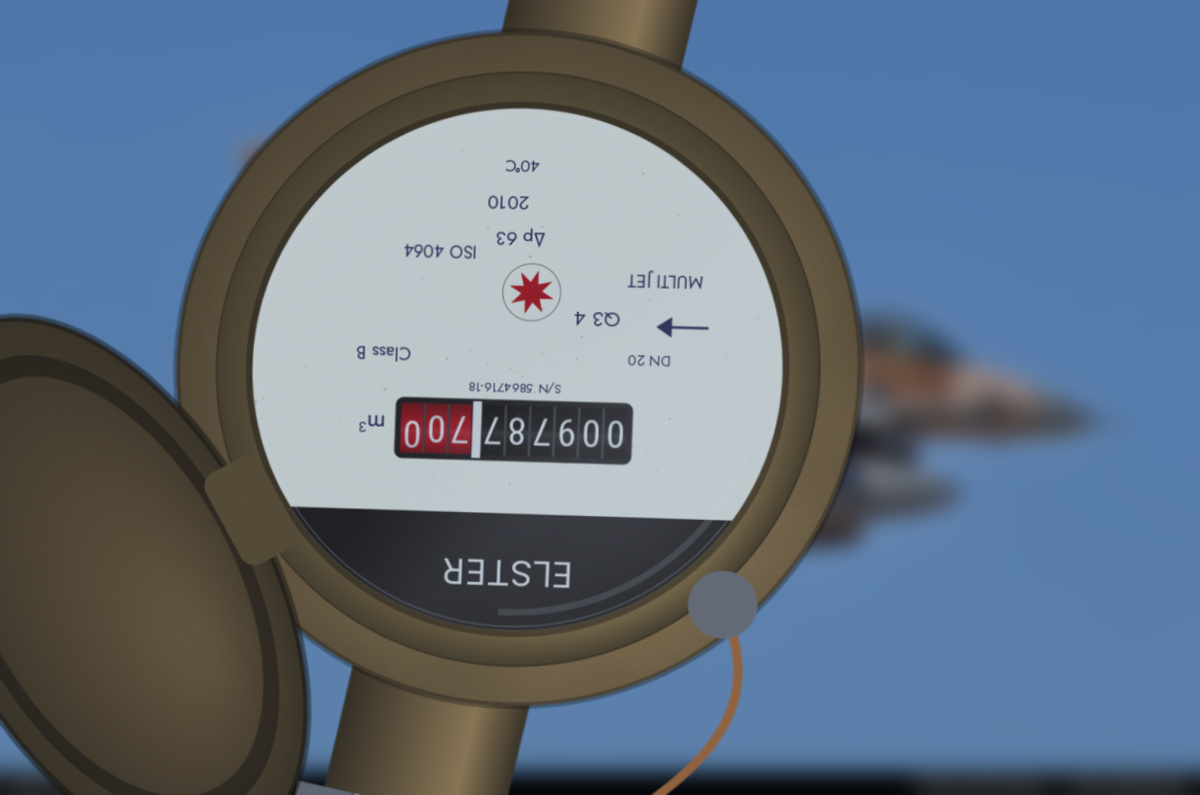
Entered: 9787.700; m³
